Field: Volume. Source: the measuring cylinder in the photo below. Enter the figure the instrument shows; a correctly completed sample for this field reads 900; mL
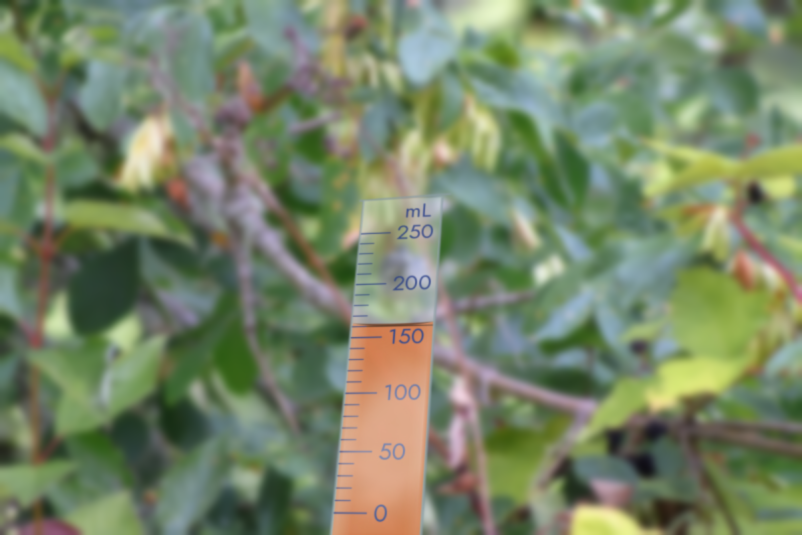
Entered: 160; mL
